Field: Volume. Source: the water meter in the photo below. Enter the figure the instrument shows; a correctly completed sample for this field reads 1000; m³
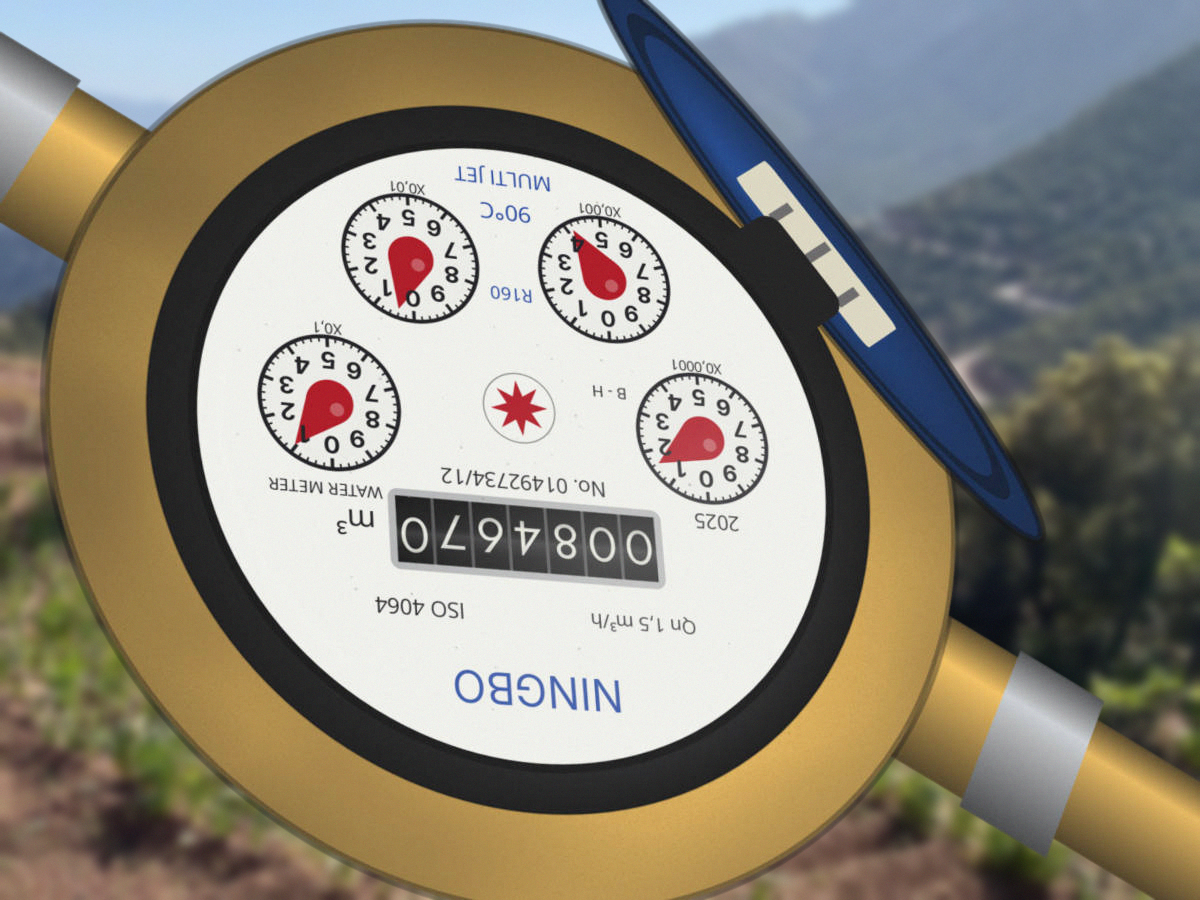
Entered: 84670.1041; m³
